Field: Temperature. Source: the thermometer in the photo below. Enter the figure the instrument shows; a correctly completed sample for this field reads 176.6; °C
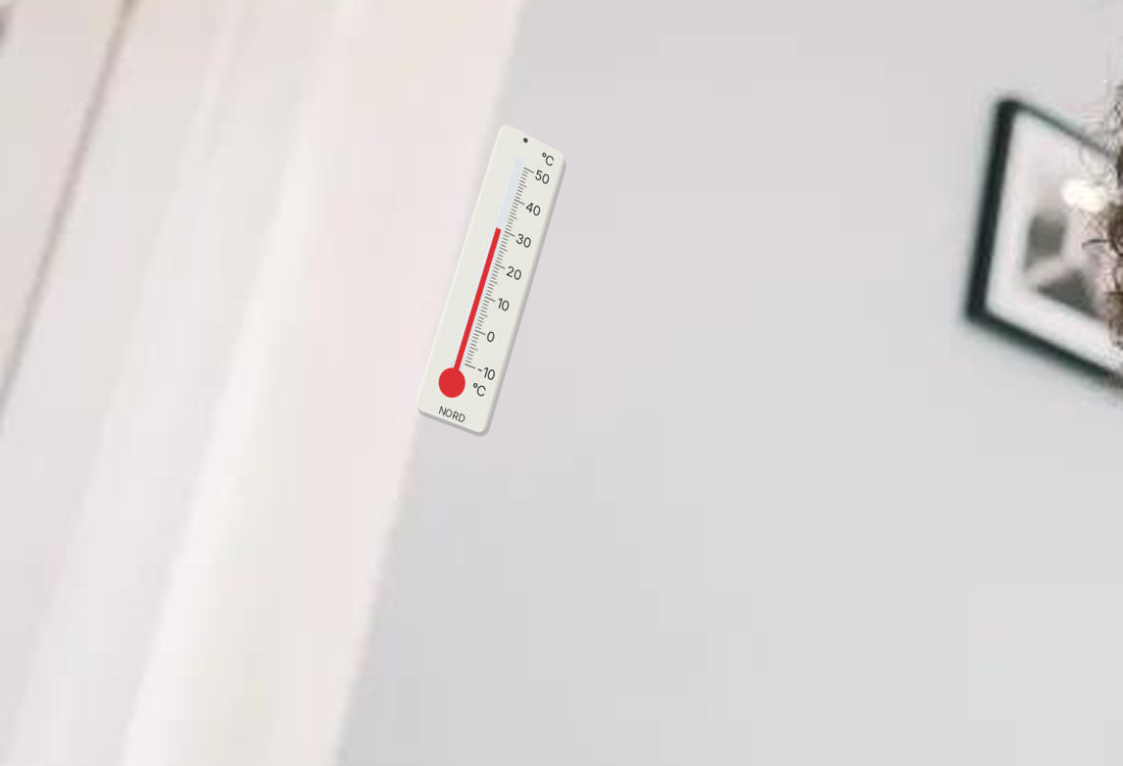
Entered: 30; °C
